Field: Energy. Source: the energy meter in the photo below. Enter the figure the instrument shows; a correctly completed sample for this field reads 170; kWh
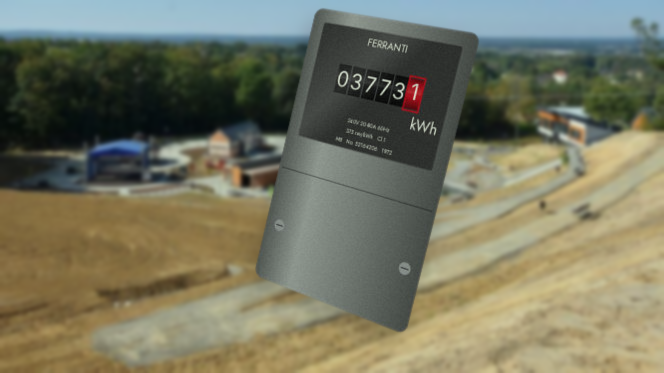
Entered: 3773.1; kWh
